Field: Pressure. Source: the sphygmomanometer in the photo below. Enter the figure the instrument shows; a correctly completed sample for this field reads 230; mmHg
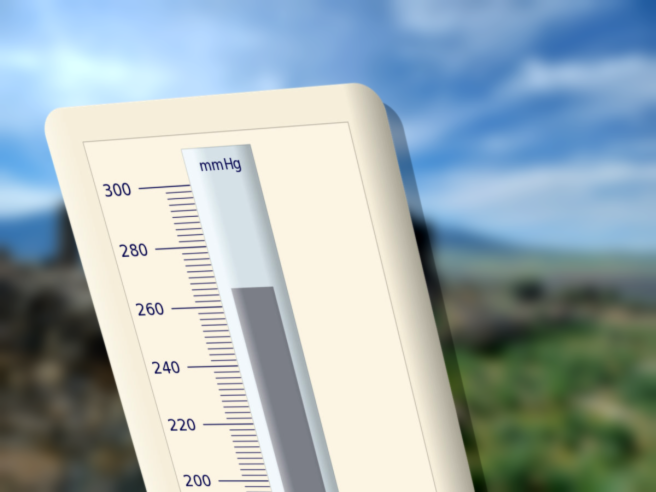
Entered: 266; mmHg
